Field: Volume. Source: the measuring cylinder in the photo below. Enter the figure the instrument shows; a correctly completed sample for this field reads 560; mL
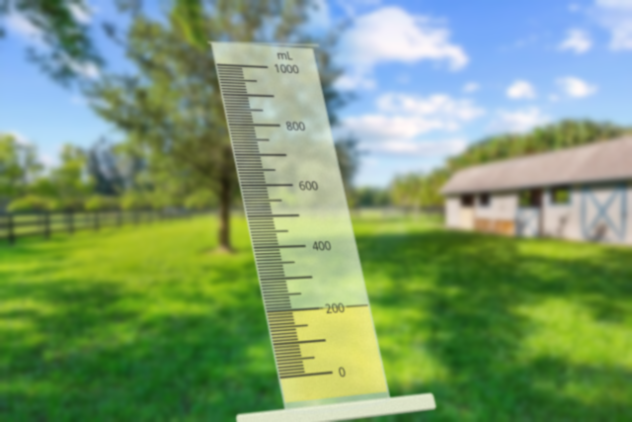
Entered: 200; mL
